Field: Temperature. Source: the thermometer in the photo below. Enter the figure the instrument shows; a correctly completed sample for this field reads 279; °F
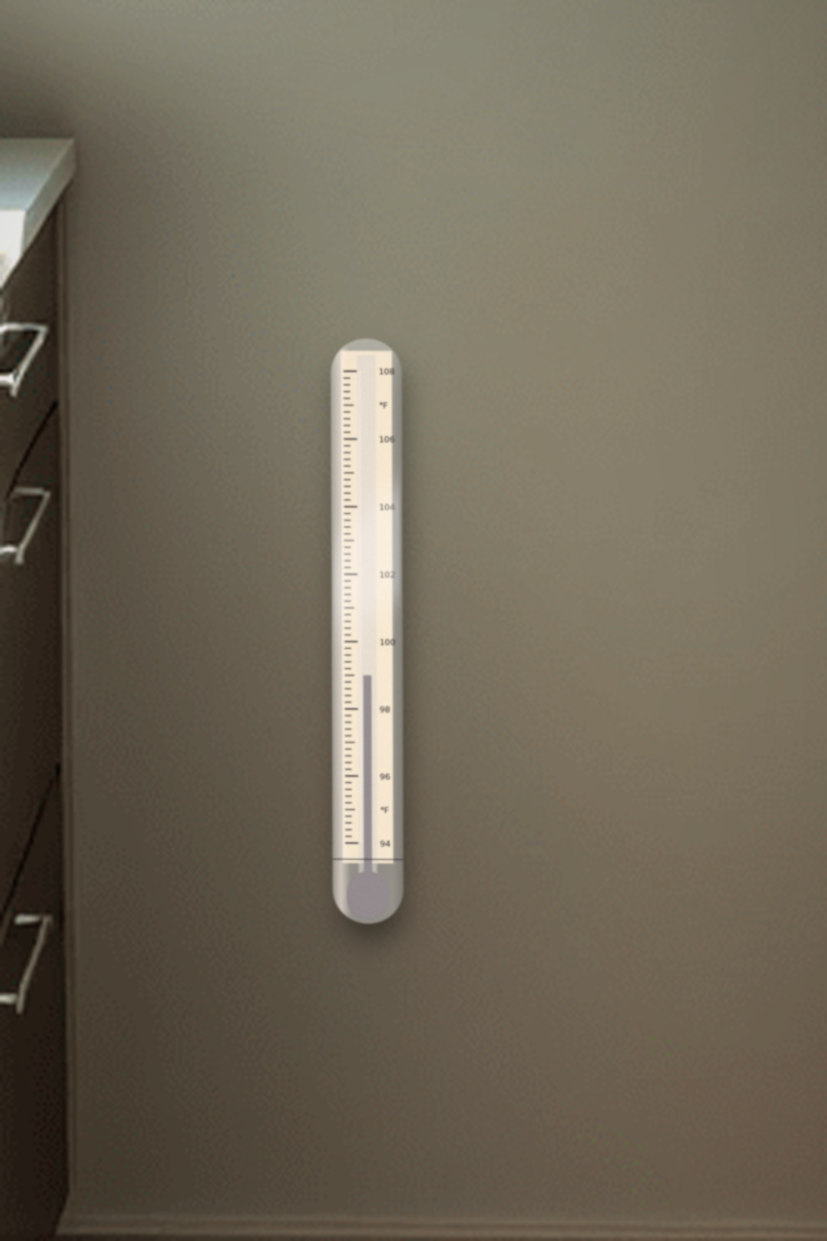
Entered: 99; °F
